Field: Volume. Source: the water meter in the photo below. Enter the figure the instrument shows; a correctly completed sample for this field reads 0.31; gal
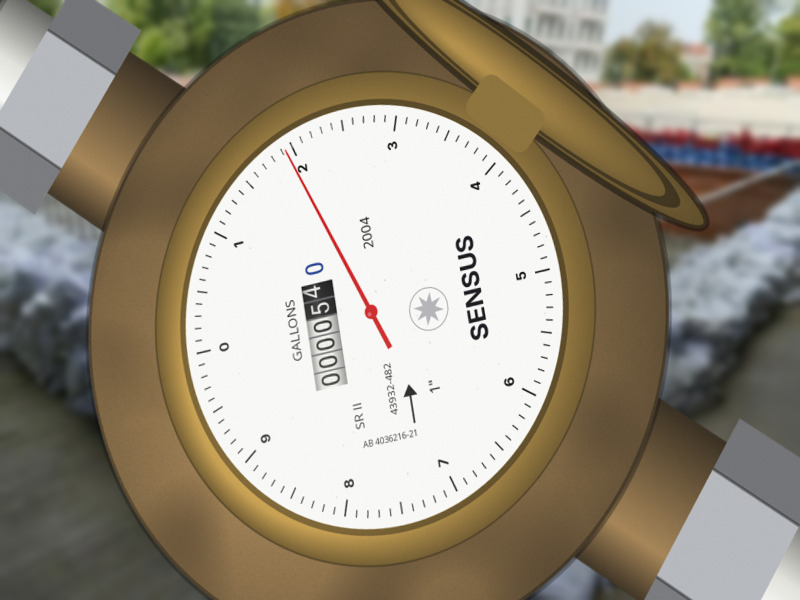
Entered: 541.9; gal
